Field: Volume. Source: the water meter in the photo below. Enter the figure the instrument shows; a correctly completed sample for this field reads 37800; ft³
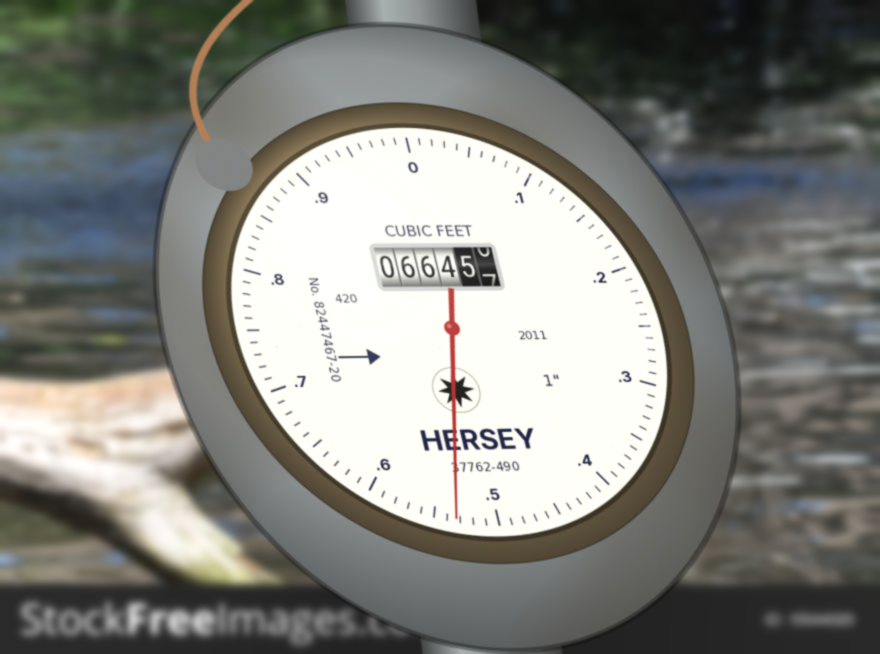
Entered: 66456.53; ft³
